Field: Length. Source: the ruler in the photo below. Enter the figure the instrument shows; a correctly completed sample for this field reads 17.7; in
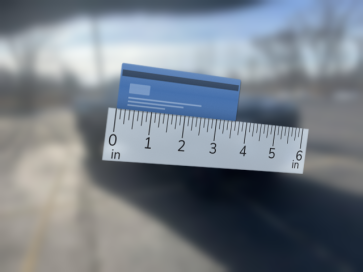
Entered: 3.625; in
